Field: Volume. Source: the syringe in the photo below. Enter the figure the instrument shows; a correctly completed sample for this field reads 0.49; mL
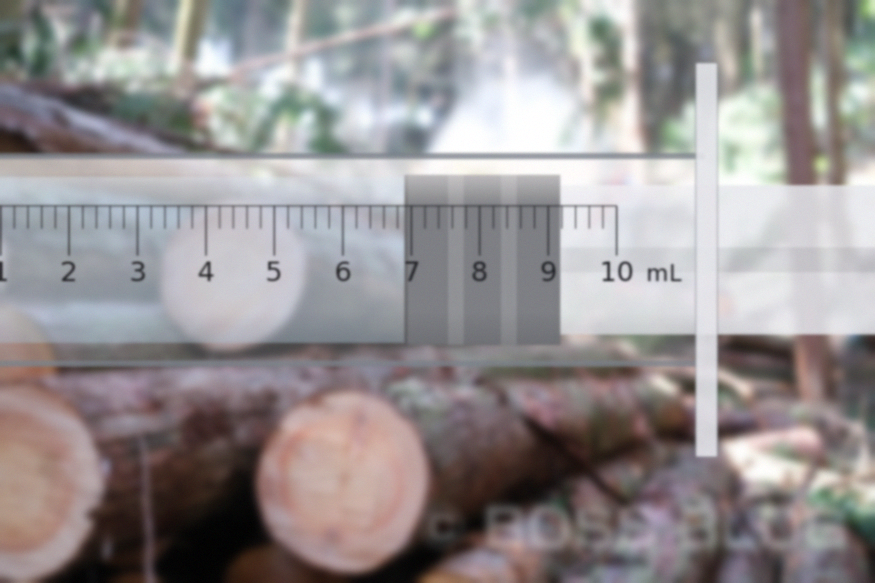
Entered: 6.9; mL
